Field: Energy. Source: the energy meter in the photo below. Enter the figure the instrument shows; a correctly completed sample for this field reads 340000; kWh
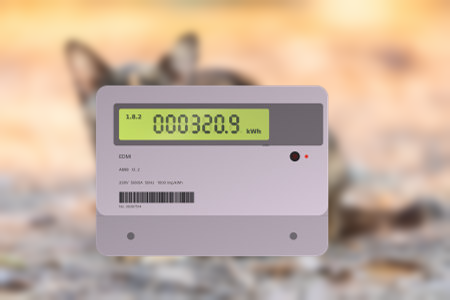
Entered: 320.9; kWh
